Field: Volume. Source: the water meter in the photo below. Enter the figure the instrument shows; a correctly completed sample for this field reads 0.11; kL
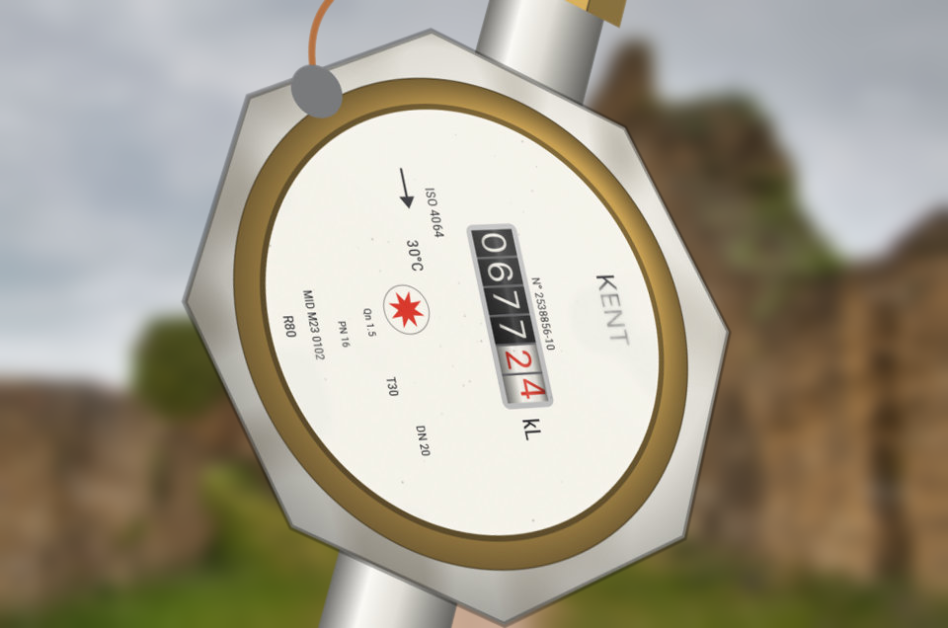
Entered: 677.24; kL
